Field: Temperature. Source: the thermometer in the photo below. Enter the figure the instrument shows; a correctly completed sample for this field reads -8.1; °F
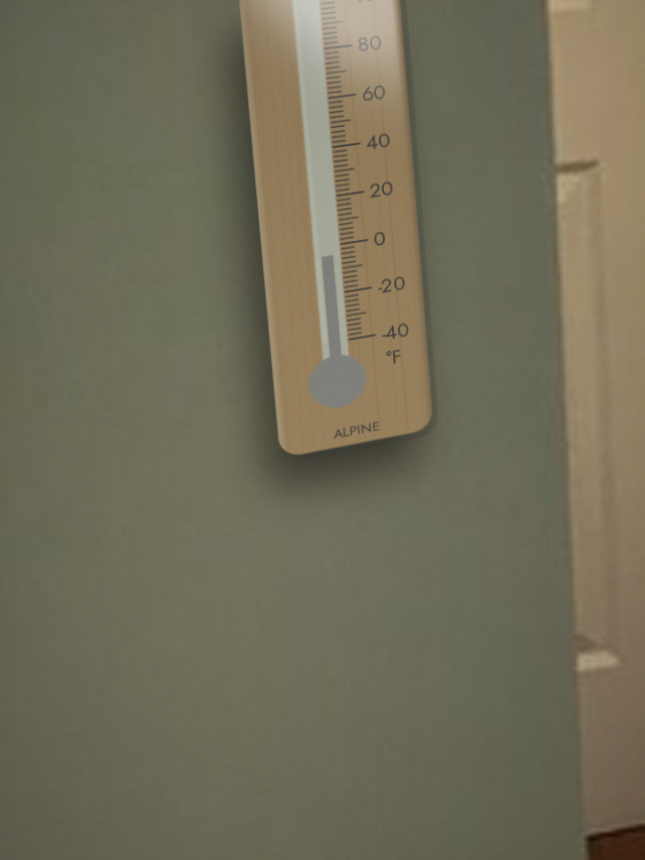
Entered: -4; °F
